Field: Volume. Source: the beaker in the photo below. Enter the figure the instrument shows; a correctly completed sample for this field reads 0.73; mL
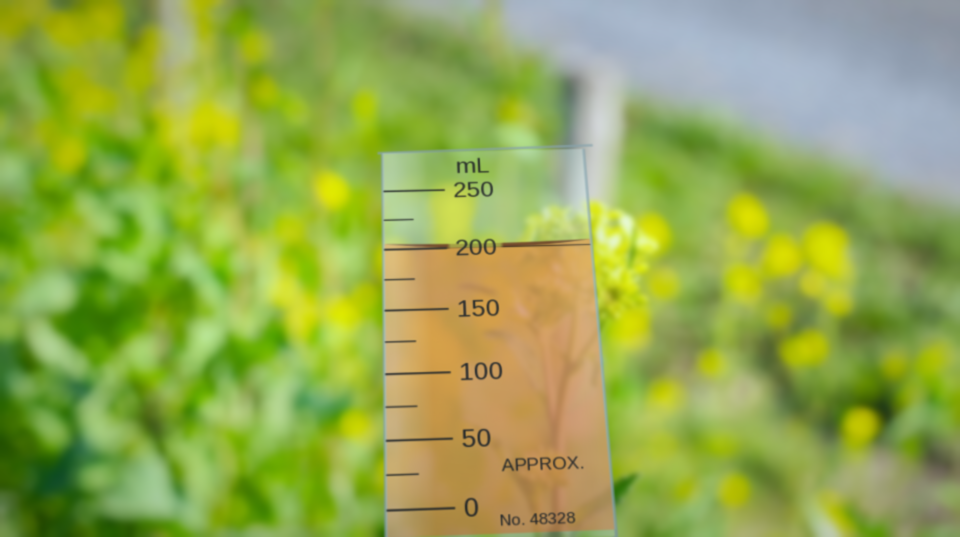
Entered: 200; mL
